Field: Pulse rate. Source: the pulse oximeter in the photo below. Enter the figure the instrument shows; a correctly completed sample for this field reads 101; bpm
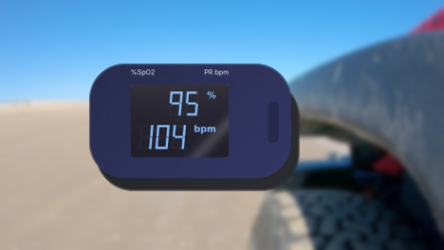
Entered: 104; bpm
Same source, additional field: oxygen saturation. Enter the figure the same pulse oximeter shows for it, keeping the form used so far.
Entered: 95; %
